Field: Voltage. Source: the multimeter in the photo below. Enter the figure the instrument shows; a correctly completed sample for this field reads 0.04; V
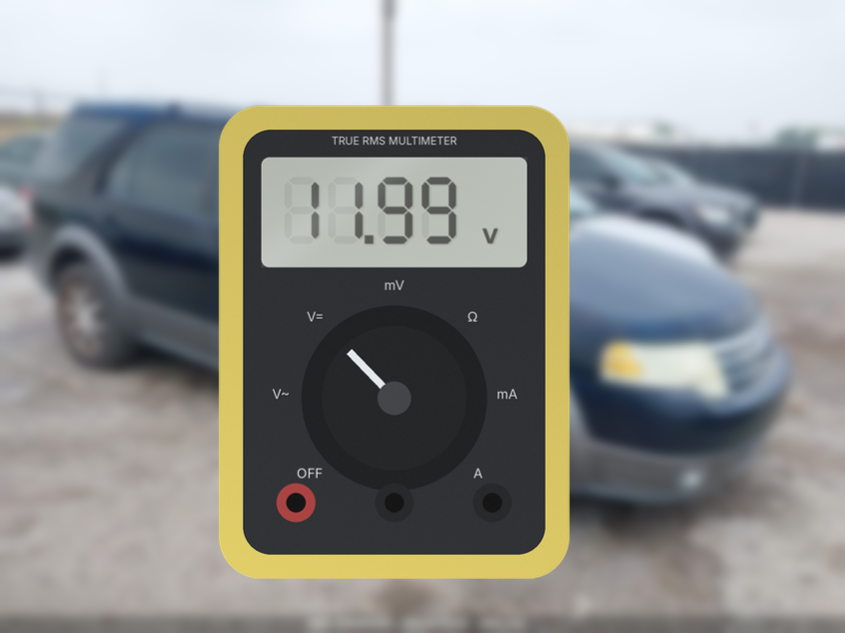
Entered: 11.99; V
